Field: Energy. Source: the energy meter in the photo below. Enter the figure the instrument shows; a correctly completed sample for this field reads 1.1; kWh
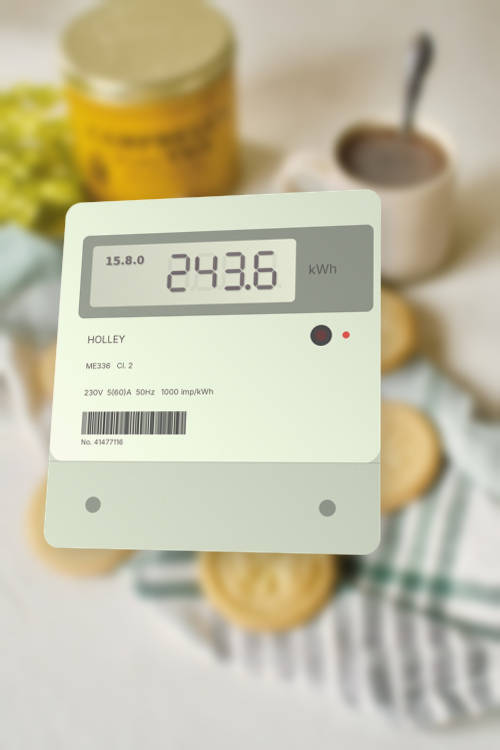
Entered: 243.6; kWh
